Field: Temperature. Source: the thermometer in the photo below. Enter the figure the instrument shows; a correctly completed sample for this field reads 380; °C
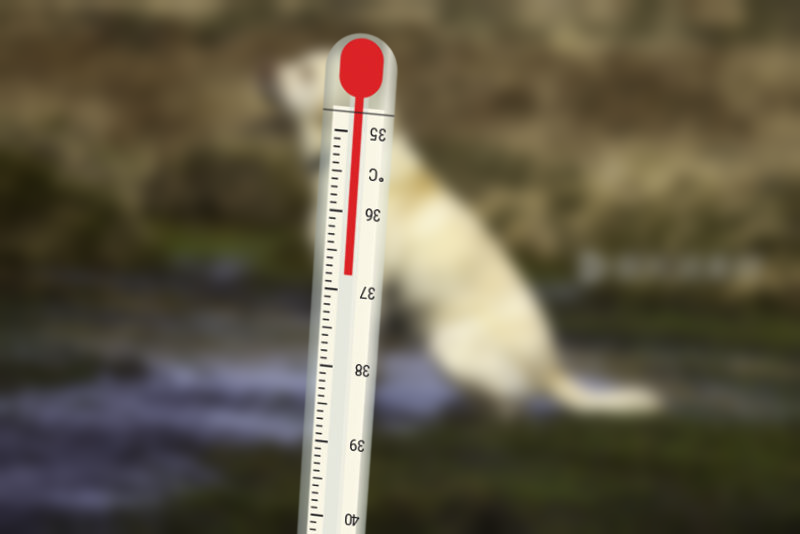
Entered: 36.8; °C
